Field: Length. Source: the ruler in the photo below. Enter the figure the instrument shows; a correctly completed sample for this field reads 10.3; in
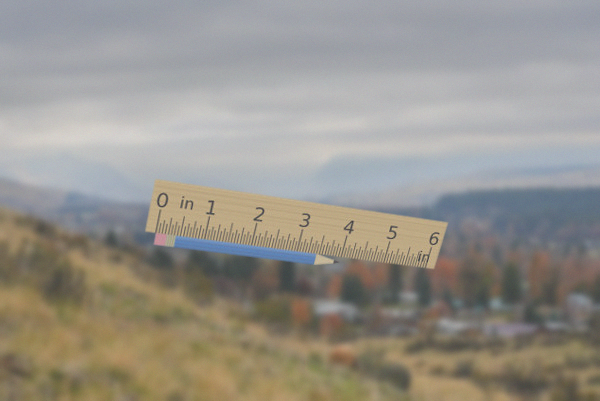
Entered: 4; in
